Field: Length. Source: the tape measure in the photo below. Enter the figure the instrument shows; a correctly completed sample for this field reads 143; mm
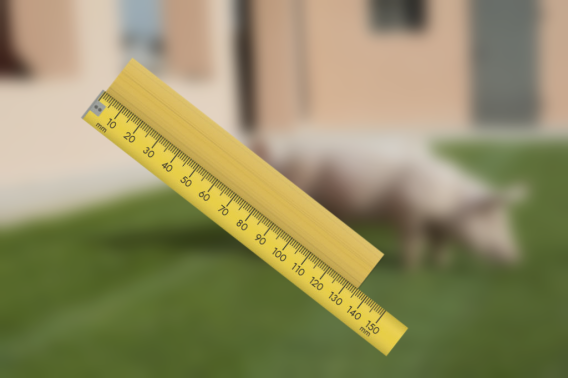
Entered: 135; mm
